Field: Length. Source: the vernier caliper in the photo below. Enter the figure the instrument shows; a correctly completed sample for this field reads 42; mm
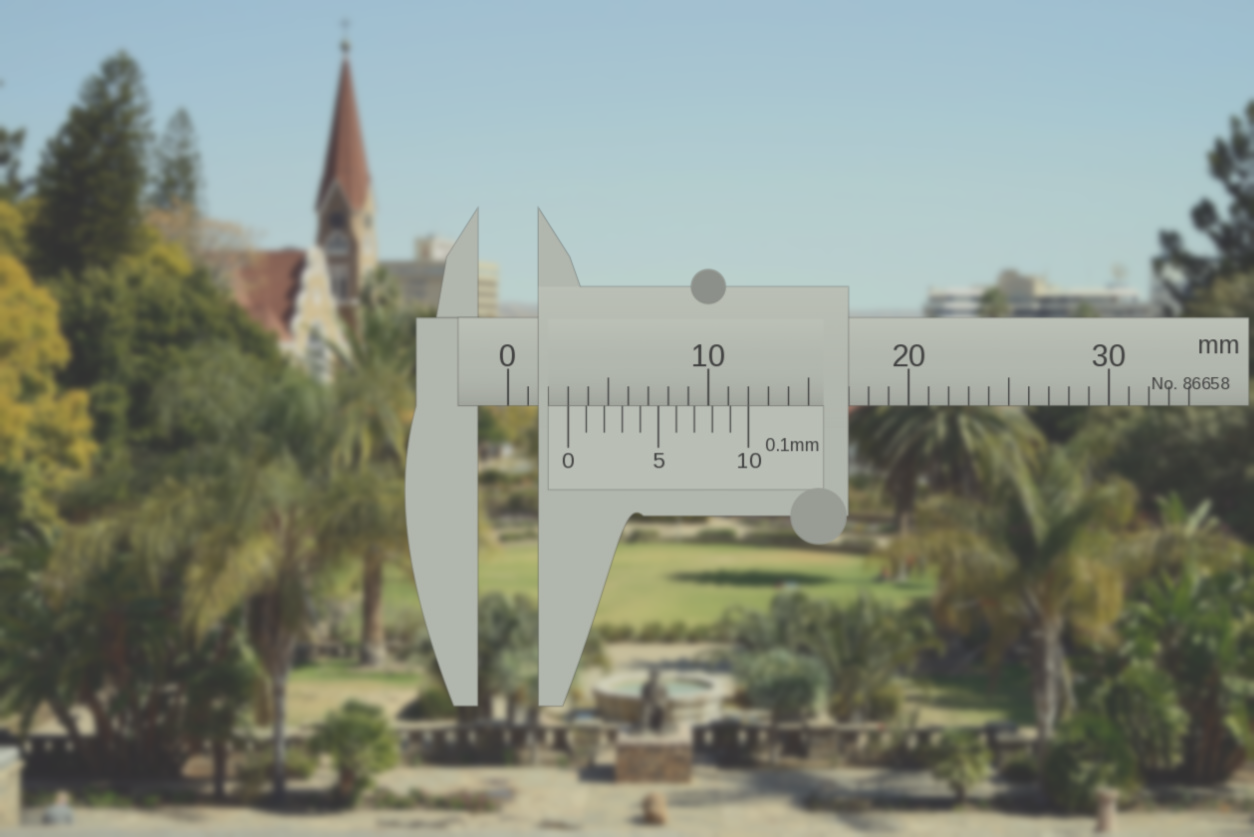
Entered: 3.0; mm
